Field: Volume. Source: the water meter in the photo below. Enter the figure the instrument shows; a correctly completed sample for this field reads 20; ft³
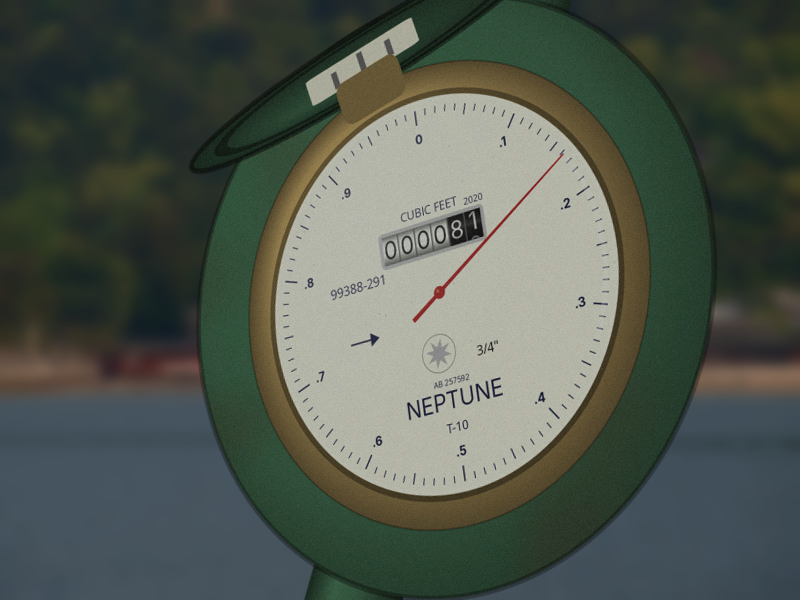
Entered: 81.16; ft³
